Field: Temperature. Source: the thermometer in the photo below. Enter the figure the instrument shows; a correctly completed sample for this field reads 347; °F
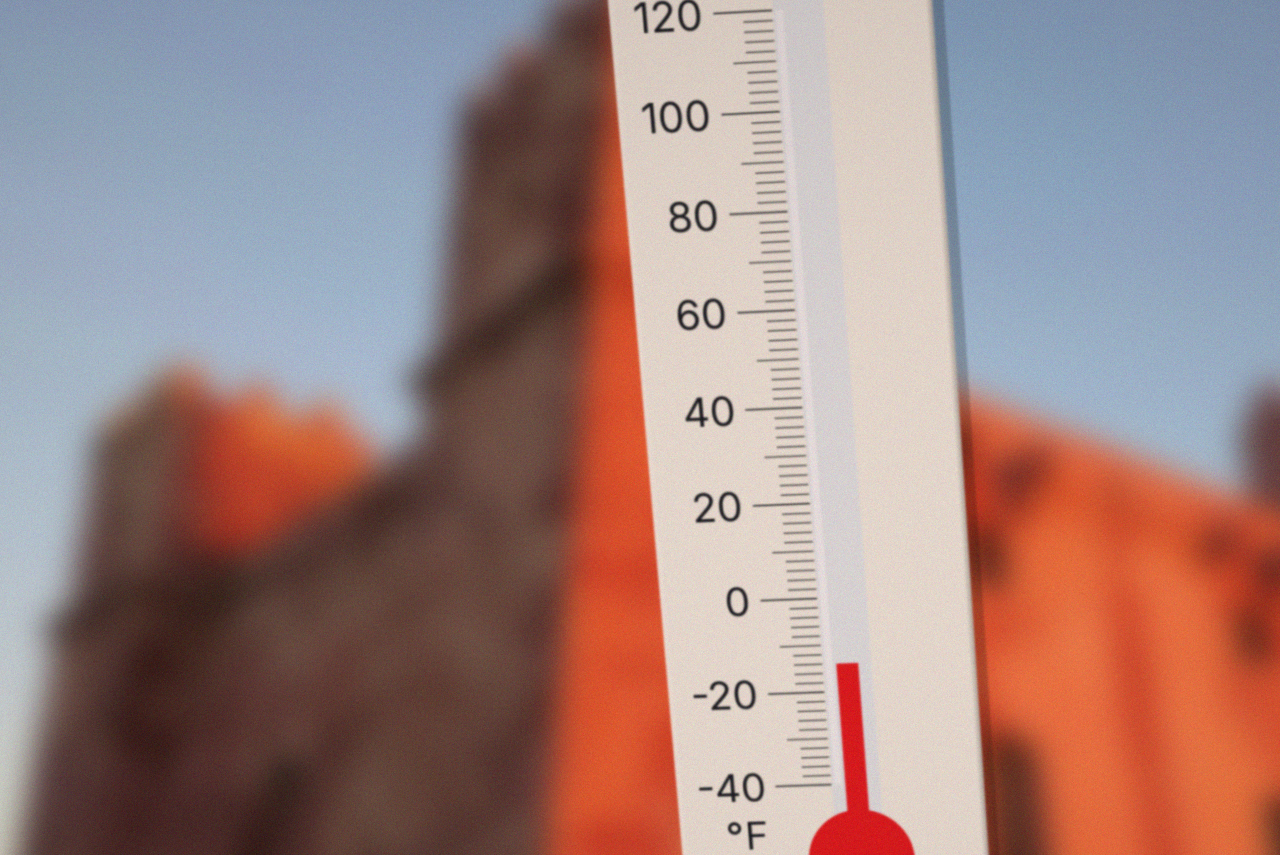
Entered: -14; °F
